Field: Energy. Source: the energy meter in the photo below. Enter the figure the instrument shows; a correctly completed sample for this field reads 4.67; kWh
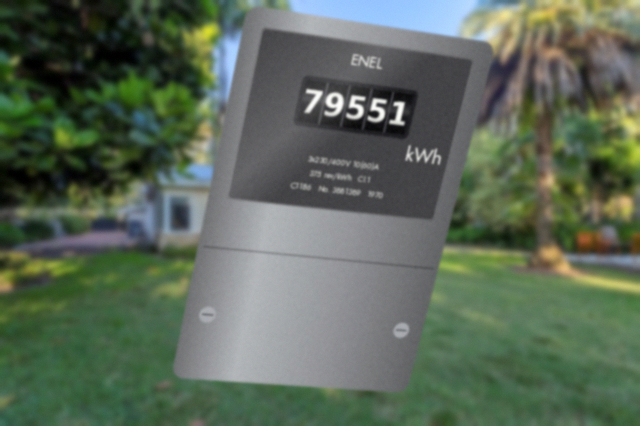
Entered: 79551; kWh
